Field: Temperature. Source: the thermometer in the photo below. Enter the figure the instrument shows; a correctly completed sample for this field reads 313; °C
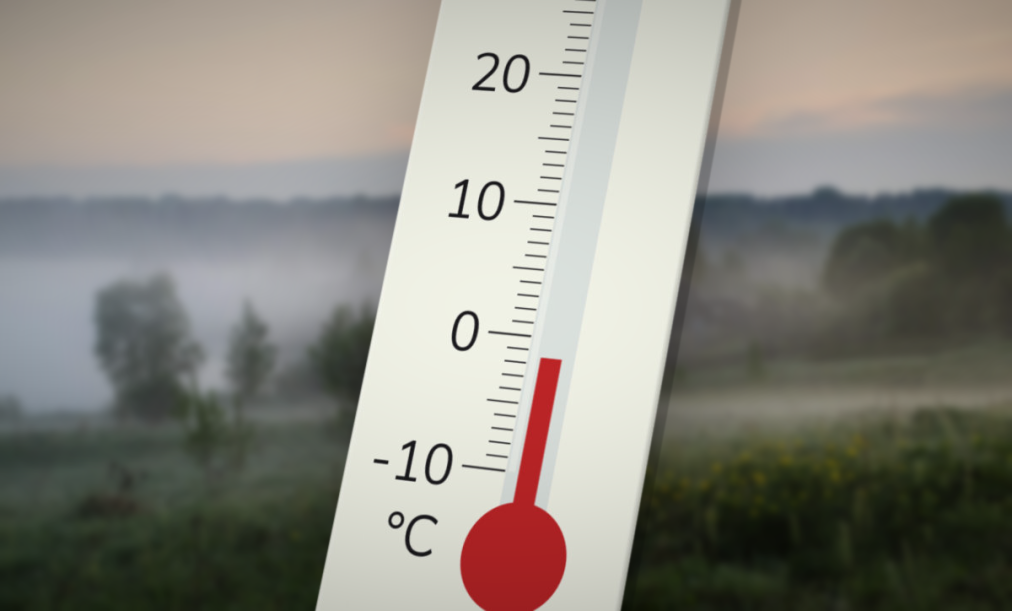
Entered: -1.5; °C
